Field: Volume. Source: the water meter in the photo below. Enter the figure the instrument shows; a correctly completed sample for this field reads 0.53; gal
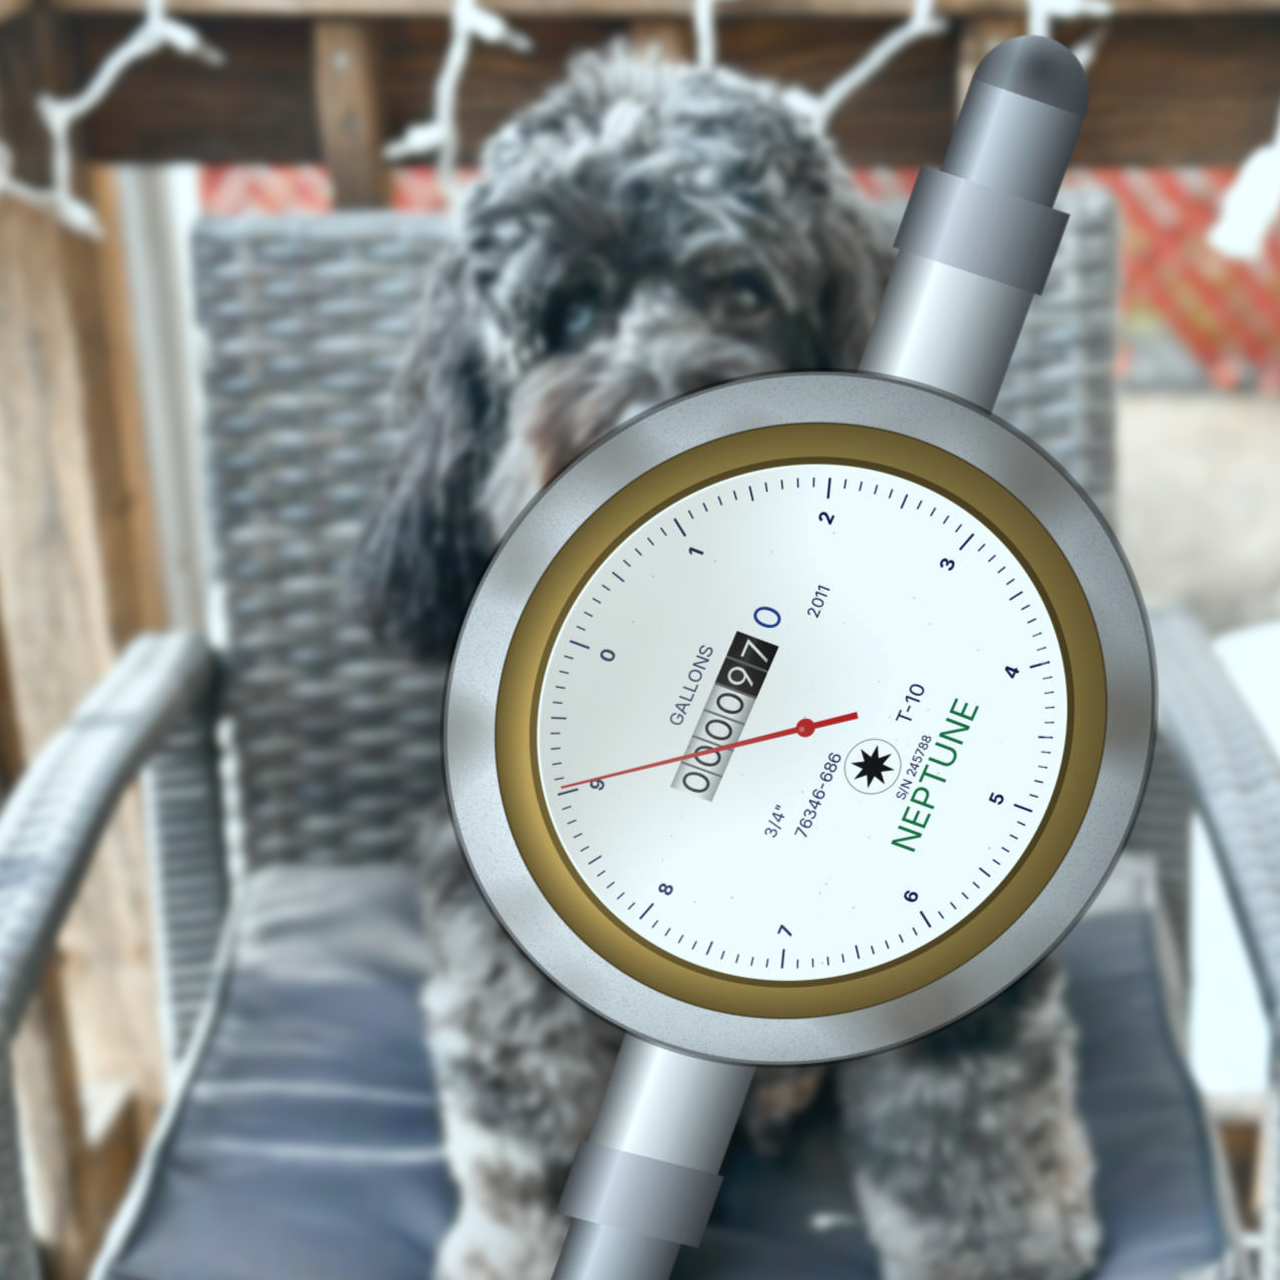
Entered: 969.0; gal
